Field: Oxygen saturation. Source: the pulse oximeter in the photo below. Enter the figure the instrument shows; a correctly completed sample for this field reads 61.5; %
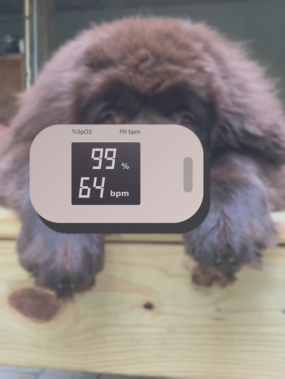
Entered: 99; %
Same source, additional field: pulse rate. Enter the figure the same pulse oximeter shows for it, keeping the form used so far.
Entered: 64; bpm
